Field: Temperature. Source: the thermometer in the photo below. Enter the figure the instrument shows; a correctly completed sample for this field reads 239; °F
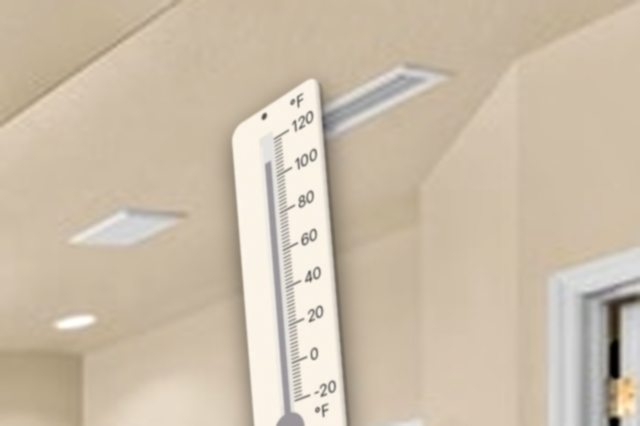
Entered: 110; °F
